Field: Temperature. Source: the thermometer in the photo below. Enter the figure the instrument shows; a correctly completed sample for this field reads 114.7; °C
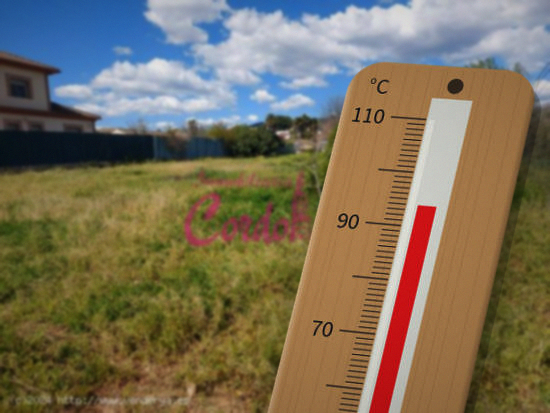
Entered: 94; °C
